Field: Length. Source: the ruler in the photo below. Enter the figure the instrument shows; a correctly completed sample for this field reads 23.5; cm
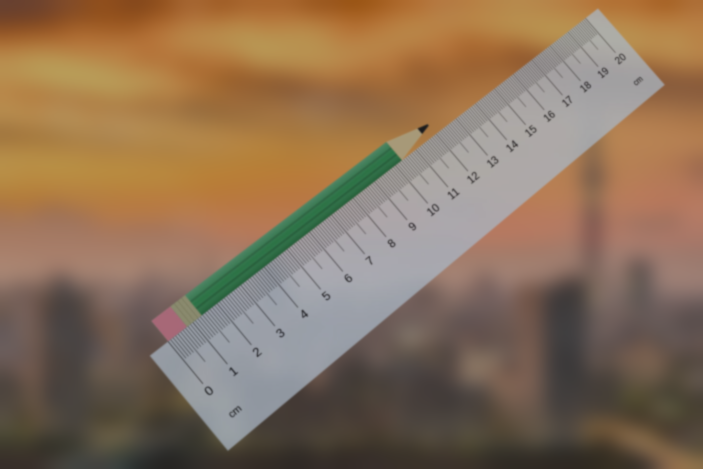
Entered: 12; cm
